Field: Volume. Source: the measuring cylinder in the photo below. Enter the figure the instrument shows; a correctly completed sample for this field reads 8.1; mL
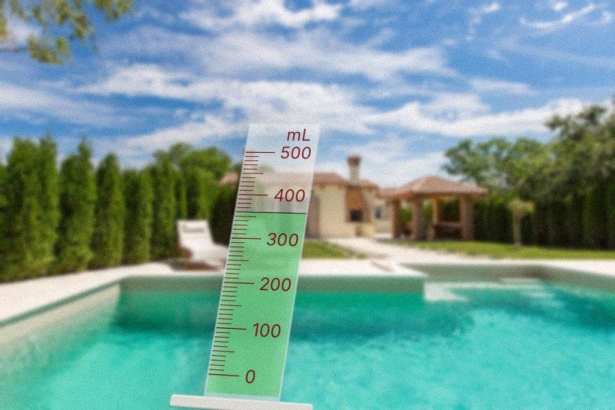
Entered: 360; mL
